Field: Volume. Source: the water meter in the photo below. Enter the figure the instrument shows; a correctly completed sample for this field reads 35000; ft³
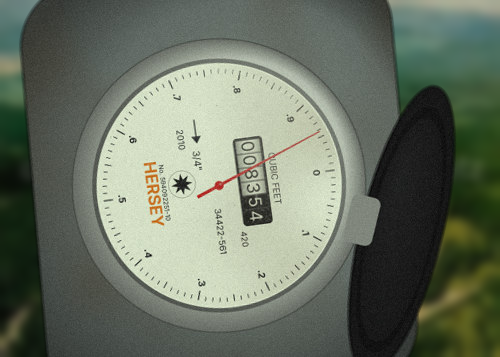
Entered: 8353.94; ft³
